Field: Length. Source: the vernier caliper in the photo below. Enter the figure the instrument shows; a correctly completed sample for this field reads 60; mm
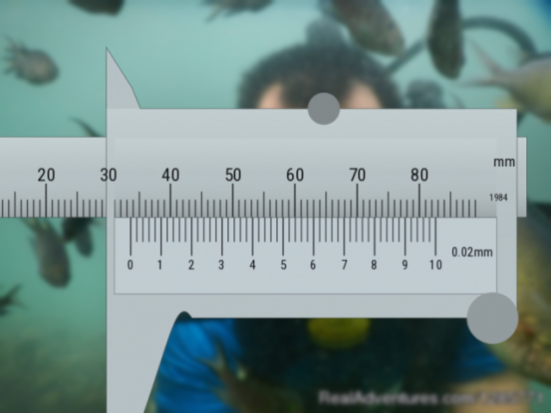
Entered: 33.6; mm
